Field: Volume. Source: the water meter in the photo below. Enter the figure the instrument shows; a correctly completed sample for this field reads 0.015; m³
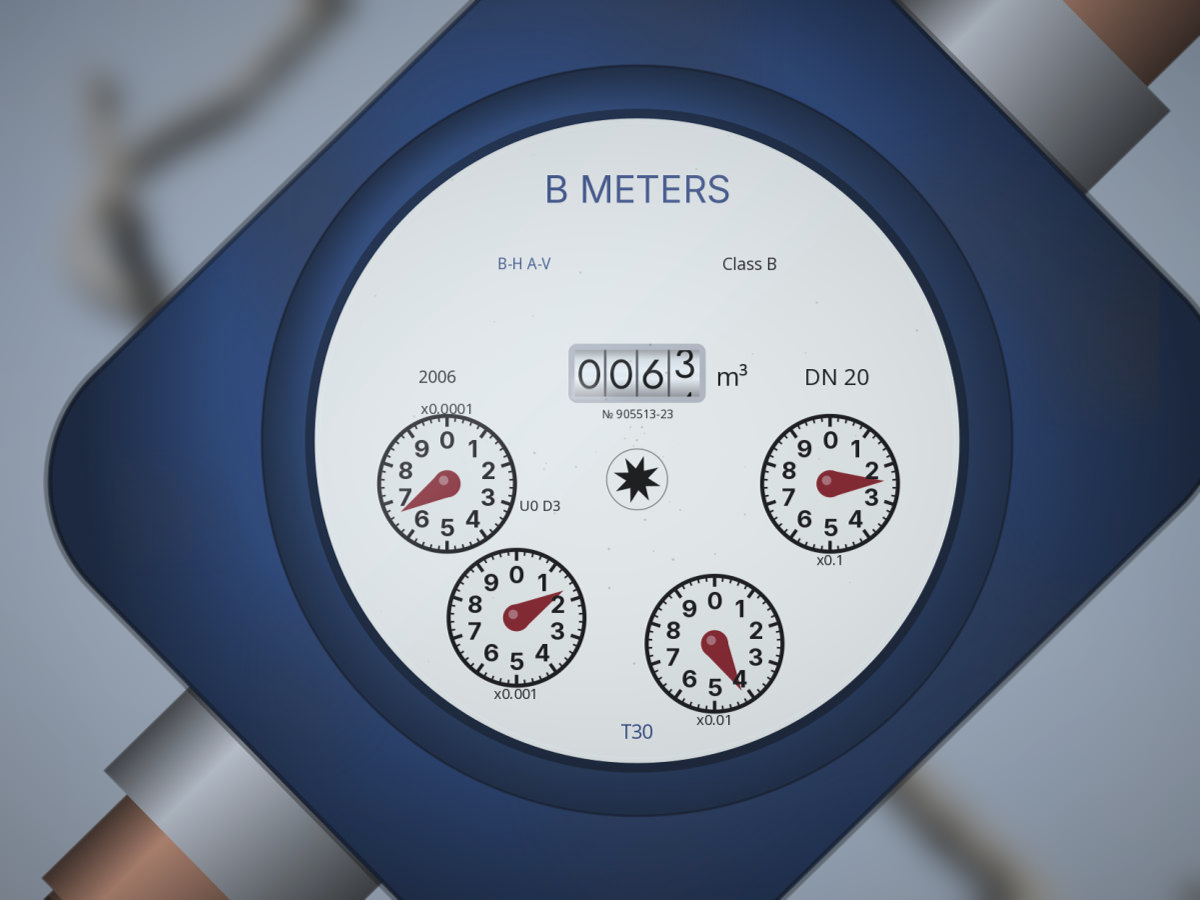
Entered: 63.2416; m³
